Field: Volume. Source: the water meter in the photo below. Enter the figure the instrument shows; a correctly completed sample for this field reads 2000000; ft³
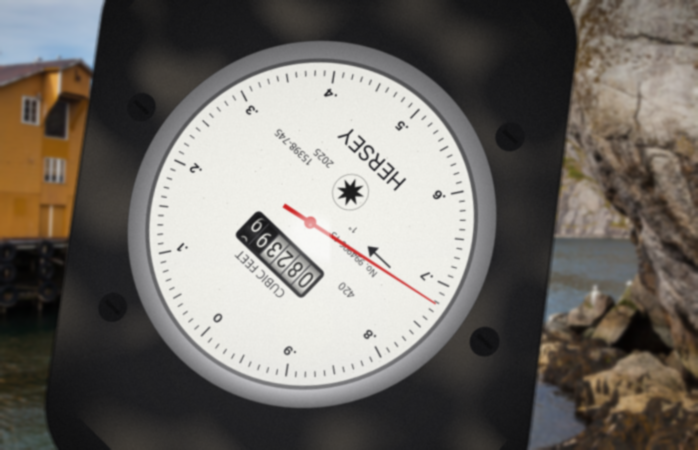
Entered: 82398.72; ft³
